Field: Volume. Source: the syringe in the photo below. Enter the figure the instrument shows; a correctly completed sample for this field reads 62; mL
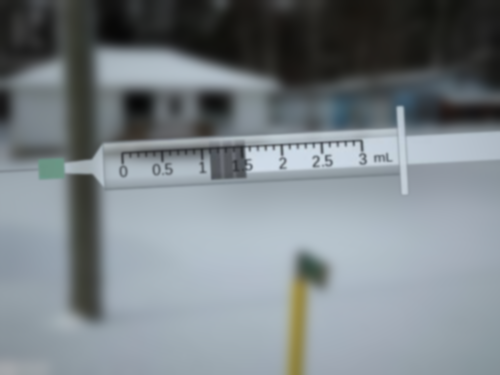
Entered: 1.1; mL
